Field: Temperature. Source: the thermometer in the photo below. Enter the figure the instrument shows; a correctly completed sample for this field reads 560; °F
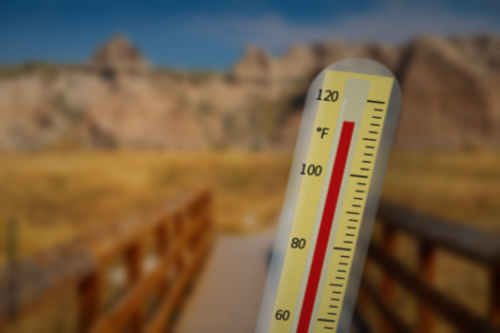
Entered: 114; °F
